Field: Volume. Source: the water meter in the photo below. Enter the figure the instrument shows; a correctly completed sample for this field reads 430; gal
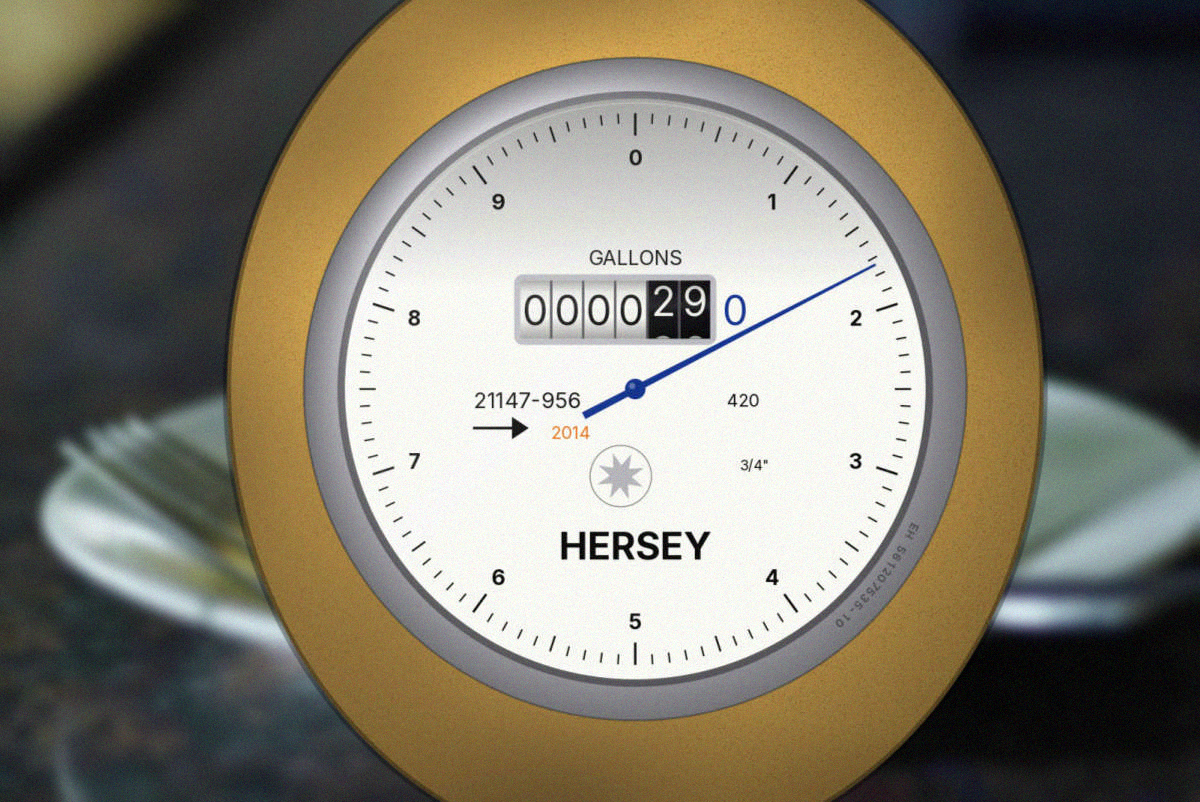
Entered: 291.7; gal
